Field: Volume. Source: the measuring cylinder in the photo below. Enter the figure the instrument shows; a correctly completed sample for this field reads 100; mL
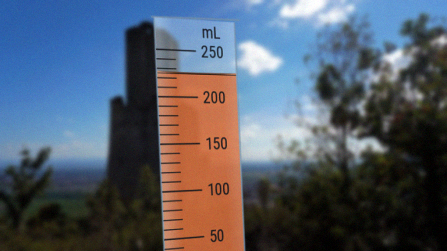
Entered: 225; mL
